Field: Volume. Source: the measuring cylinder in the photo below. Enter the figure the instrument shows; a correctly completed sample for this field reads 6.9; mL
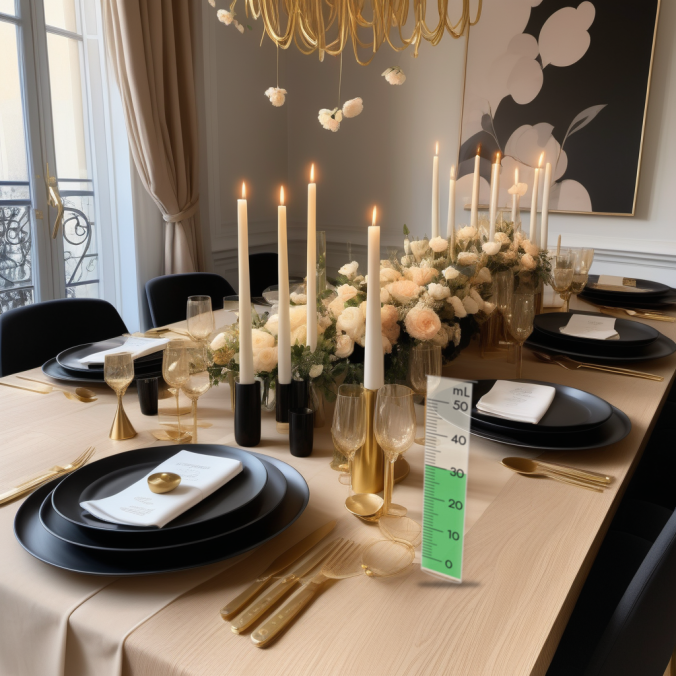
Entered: 30; mL
